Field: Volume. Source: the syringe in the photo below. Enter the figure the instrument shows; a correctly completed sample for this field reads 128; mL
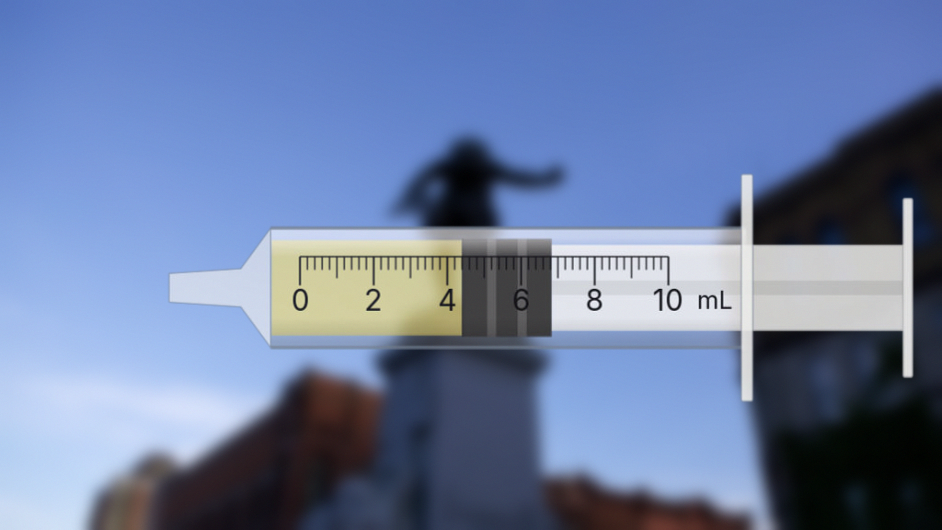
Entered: 4.4; mL
